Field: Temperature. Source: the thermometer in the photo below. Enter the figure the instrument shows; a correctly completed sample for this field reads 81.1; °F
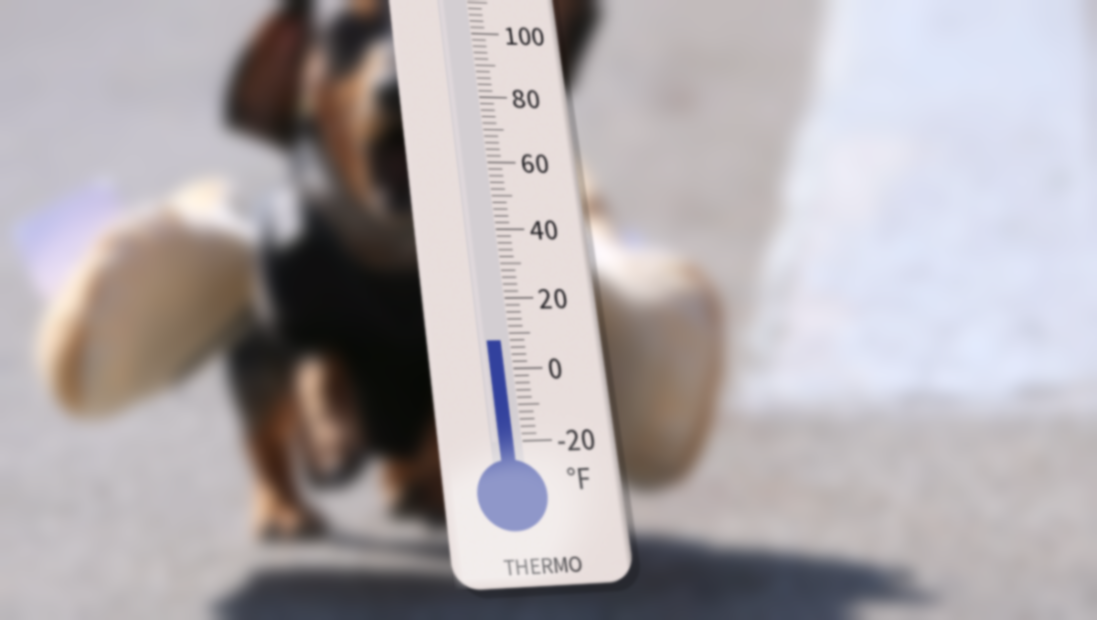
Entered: 8; °F
